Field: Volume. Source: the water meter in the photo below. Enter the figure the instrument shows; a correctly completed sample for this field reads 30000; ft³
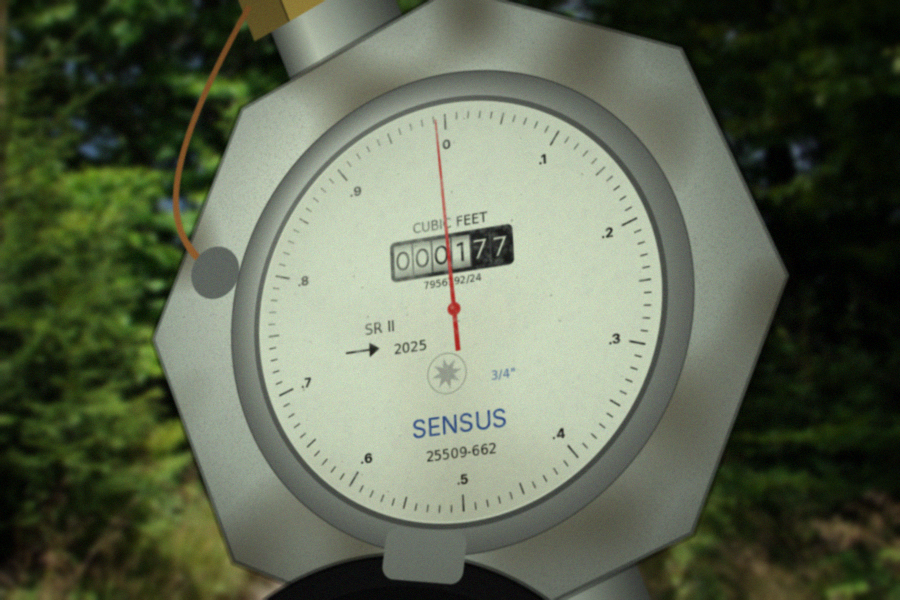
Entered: 176.99; ft³
